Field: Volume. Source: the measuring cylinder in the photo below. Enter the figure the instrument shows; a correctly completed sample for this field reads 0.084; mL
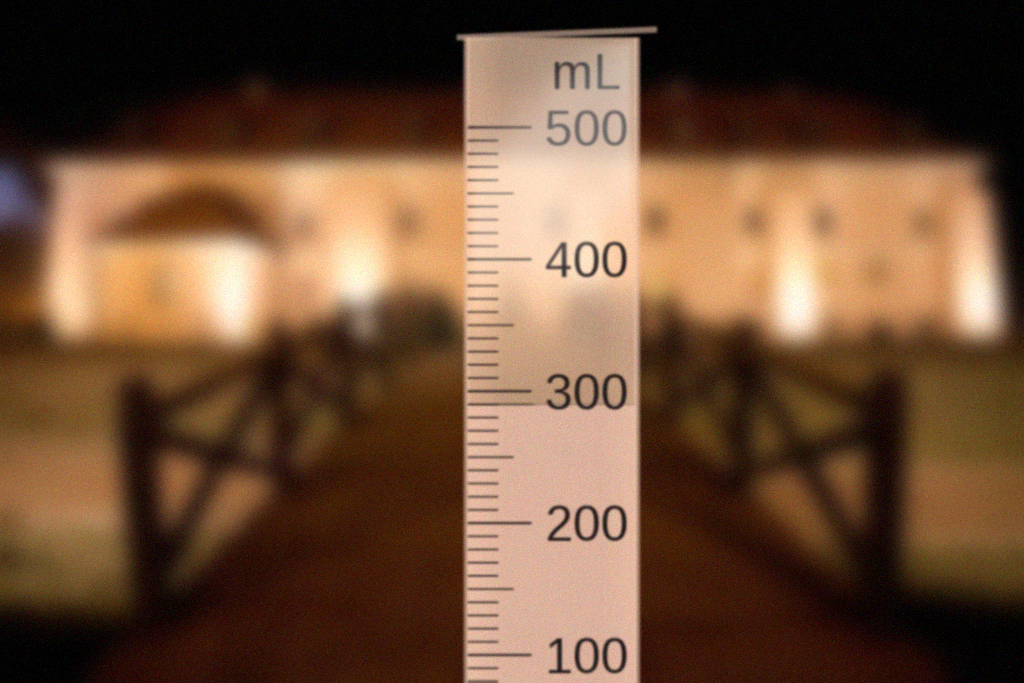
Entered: 290; mL
